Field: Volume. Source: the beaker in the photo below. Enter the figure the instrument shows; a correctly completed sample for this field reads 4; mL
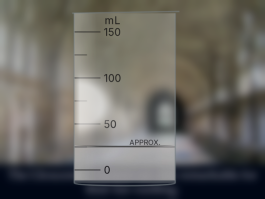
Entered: 25; mL
